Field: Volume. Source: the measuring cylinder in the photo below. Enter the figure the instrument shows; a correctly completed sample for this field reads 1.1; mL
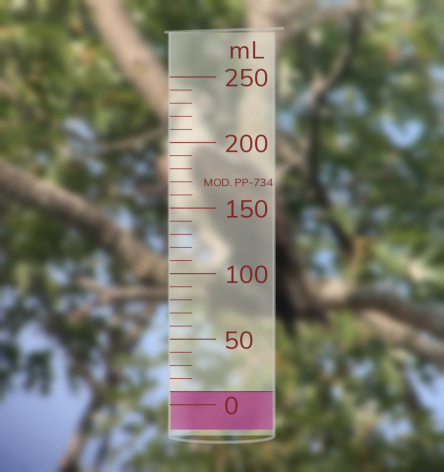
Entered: 10; mL
